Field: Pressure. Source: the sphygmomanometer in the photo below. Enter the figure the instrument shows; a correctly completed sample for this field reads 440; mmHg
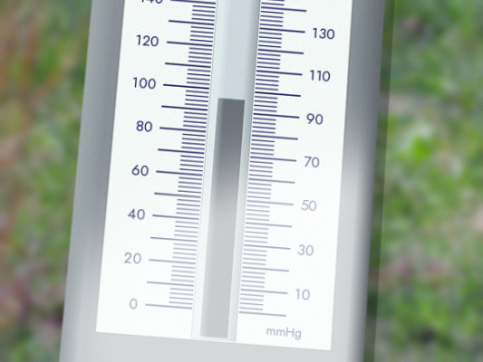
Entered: 96; mmHg
